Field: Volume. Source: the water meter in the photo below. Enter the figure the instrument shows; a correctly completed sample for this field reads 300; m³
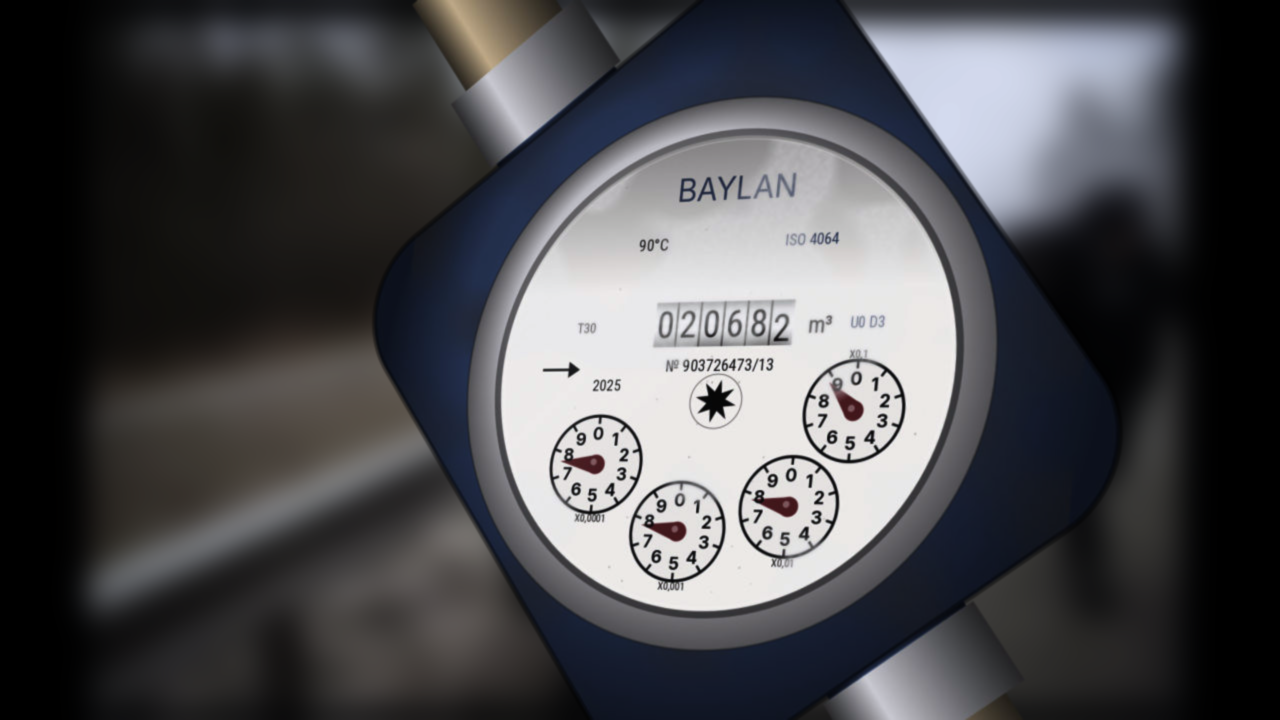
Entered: 20681.8777; m³
